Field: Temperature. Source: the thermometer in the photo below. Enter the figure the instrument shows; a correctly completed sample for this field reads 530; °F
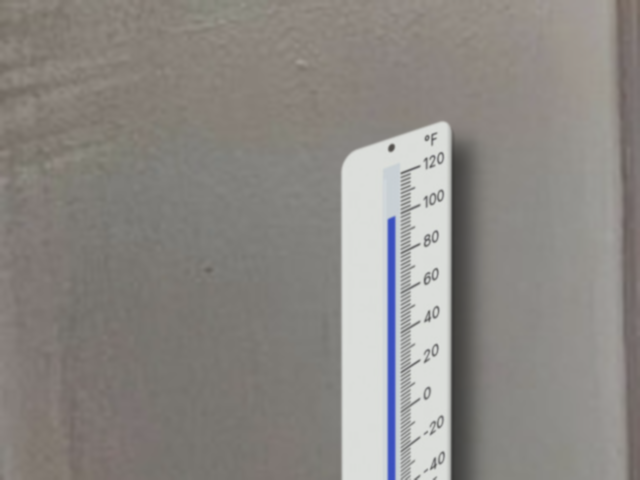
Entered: 100; °F
